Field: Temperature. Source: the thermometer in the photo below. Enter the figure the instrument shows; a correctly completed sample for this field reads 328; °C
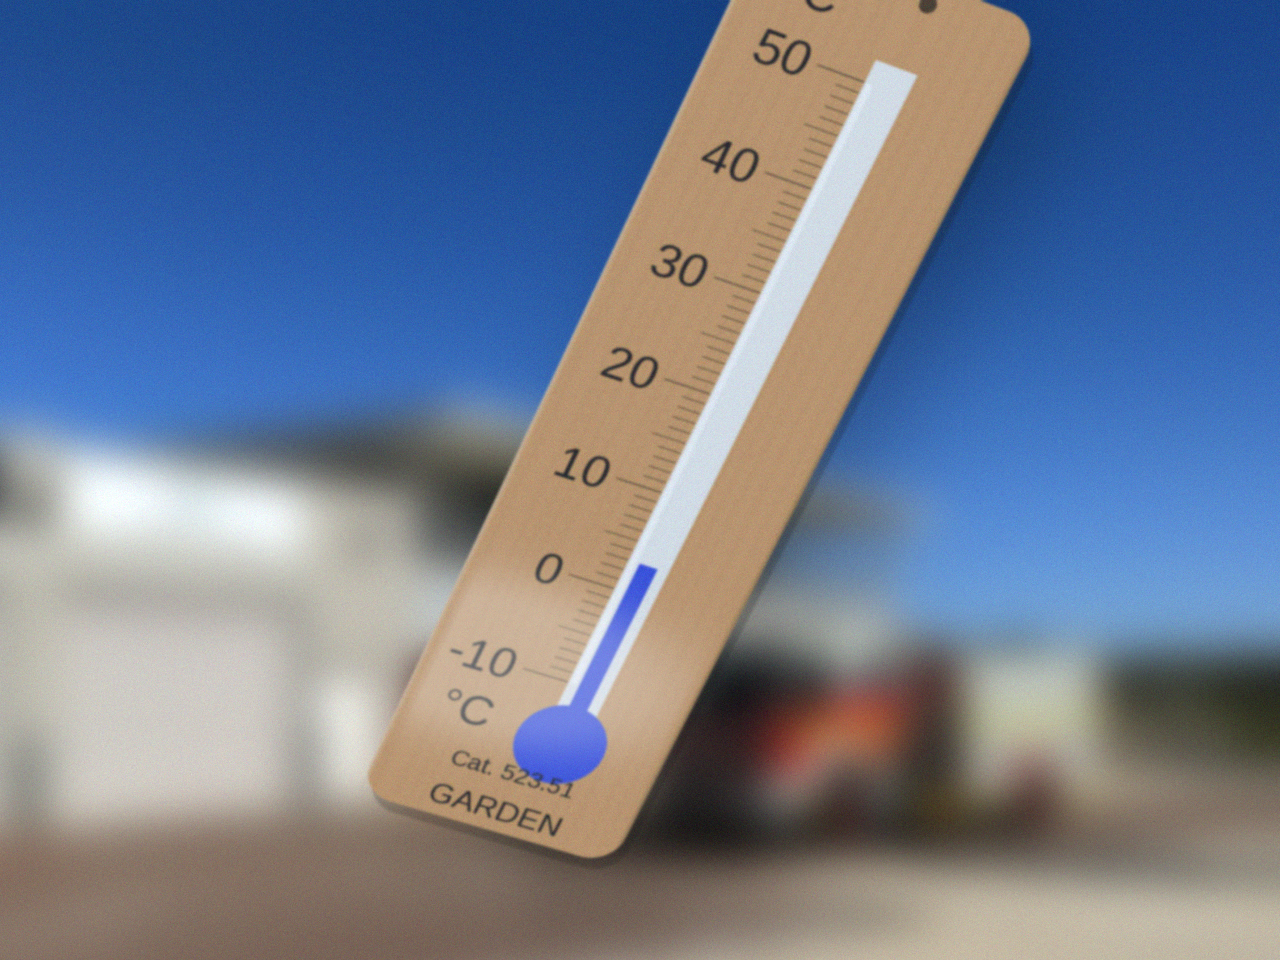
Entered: 3; °C
